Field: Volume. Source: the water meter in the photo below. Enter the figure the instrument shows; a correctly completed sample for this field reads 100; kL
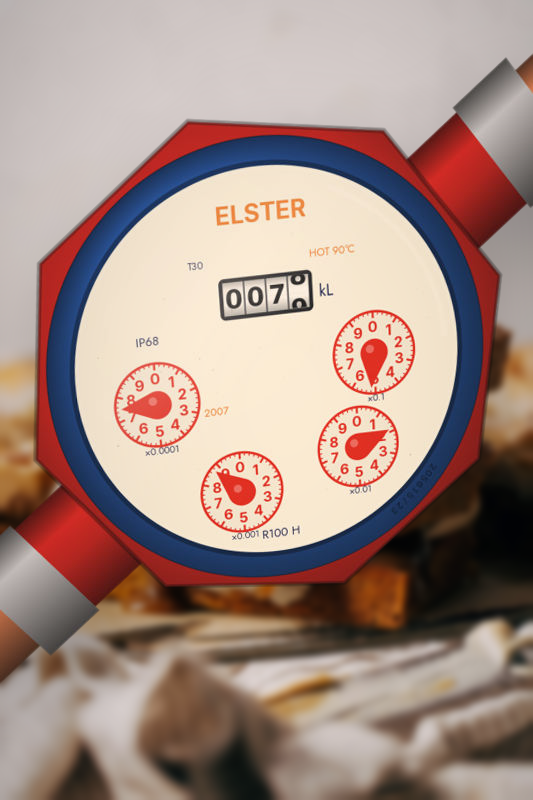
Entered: 78.5187; kL
